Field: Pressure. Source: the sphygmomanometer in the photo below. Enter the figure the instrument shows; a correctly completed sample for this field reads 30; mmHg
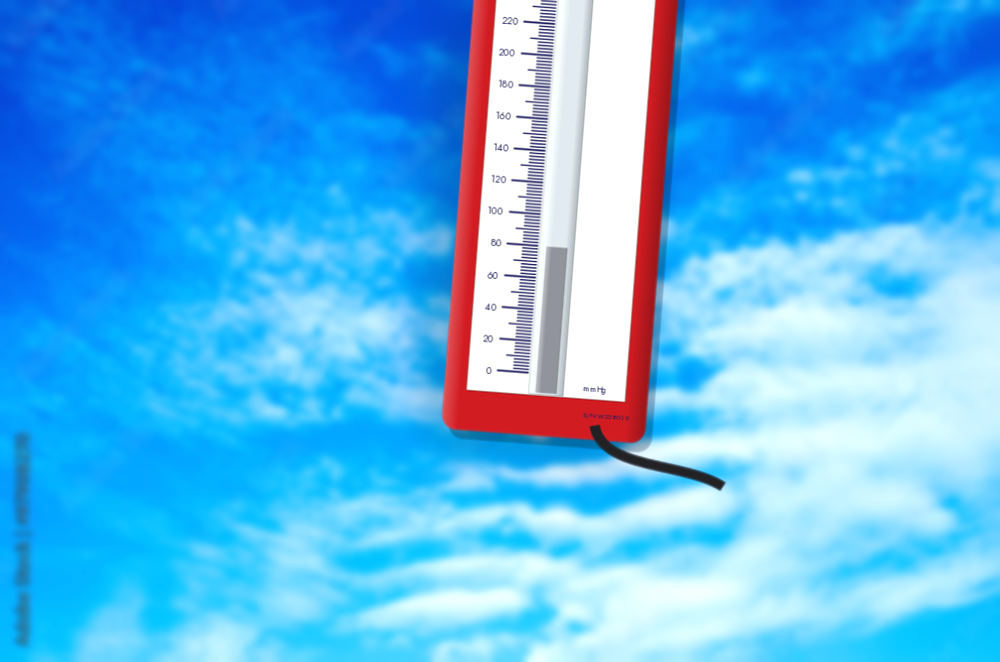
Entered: 80; mmHg
